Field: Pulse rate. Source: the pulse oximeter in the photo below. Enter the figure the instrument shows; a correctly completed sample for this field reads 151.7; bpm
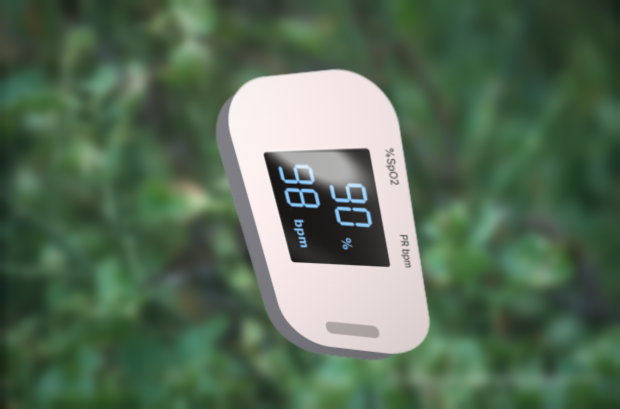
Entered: 98; bpm
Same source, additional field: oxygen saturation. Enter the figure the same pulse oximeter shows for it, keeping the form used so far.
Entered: 90; %
